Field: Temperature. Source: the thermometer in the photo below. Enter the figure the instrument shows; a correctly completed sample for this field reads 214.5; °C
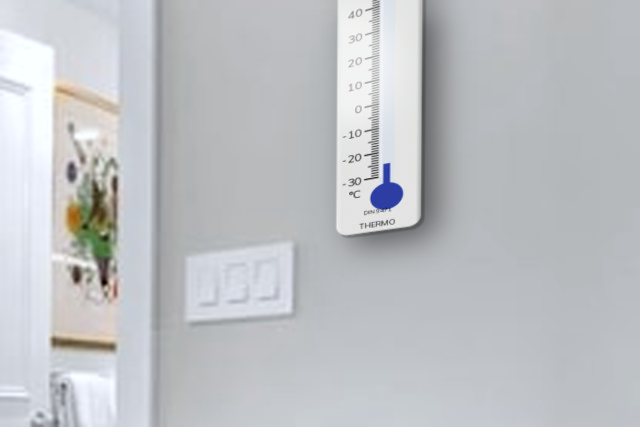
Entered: -25; °C
